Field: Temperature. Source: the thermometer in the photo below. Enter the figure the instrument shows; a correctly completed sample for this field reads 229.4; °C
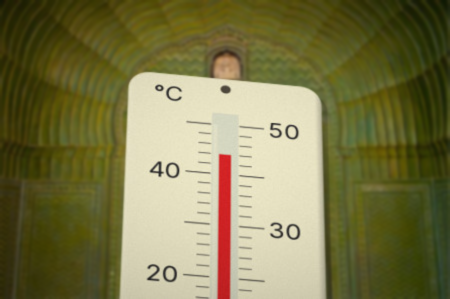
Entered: 44; °C
